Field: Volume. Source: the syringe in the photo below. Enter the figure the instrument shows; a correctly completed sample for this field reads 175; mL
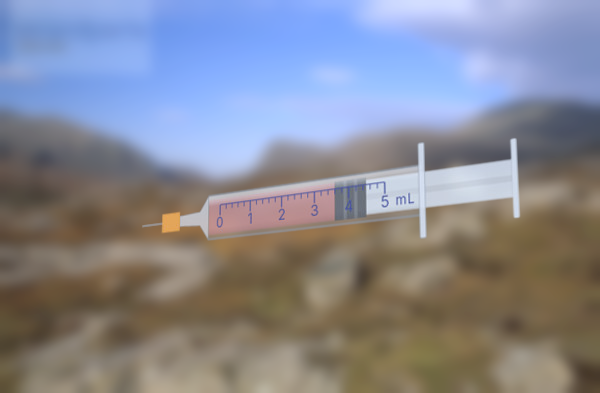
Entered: 3.6; mL
